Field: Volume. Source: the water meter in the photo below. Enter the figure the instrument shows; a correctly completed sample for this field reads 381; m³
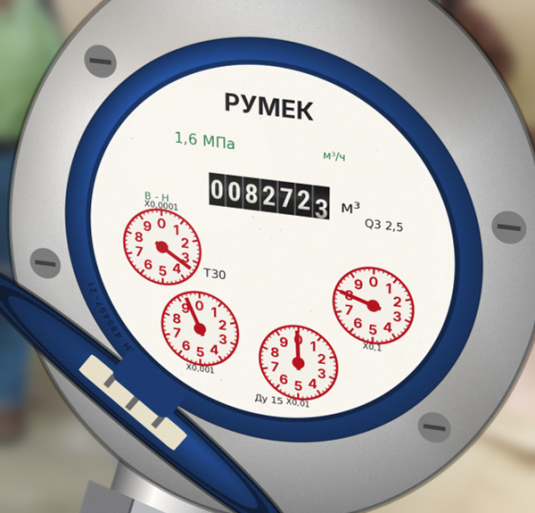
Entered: 82722.7993; m³
